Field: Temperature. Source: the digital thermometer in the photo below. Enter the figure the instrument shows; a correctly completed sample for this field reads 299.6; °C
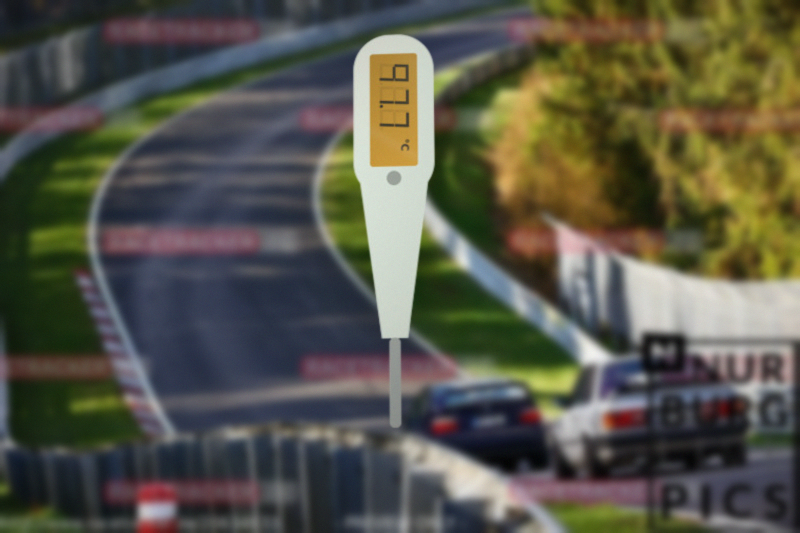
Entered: 97.7; °C
